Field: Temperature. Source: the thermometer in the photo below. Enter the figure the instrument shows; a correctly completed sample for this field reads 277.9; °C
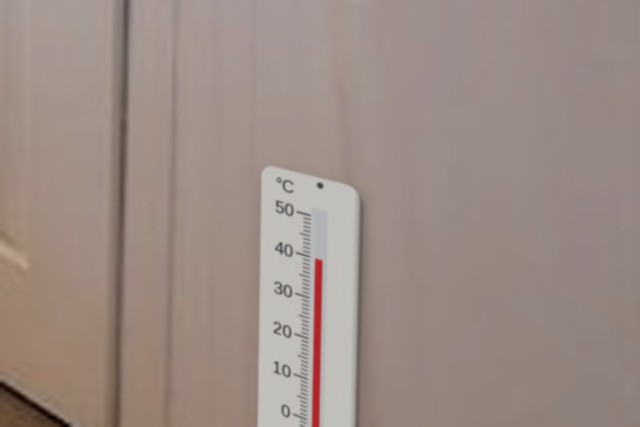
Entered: 40; °C
